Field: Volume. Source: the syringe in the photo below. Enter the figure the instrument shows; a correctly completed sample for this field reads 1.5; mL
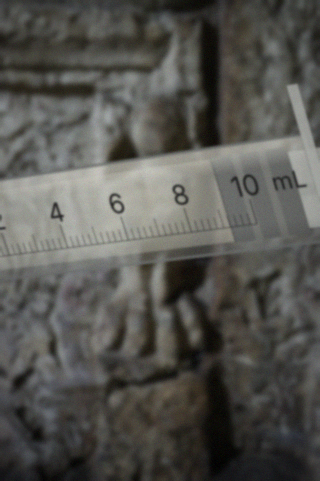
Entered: 9.2; mL
